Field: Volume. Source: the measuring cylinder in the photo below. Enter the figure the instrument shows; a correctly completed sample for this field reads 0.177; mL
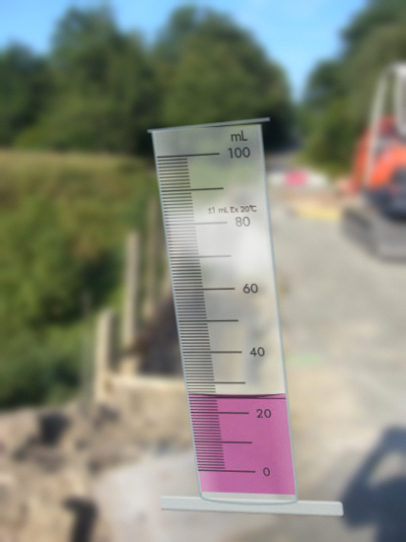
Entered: 25; mL
